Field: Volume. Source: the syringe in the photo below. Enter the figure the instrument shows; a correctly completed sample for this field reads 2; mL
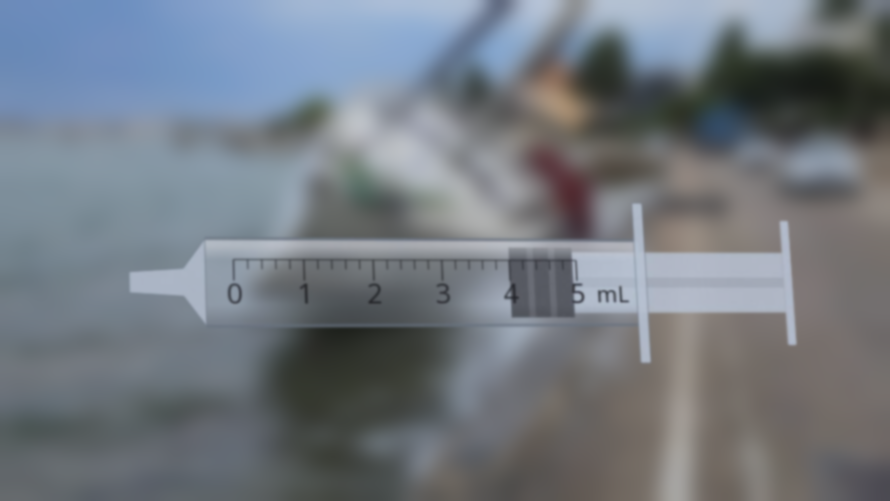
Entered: 4; mL
